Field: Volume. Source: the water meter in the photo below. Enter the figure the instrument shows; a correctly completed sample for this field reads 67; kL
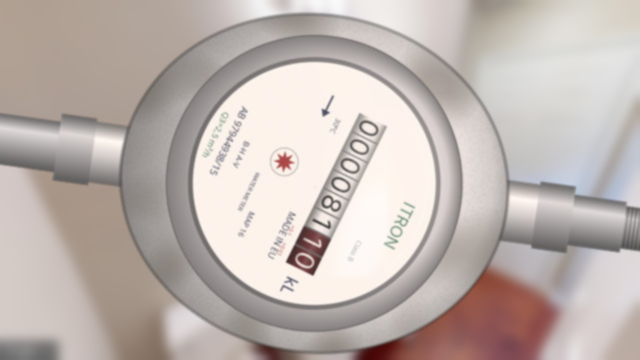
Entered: 81.10; kL
